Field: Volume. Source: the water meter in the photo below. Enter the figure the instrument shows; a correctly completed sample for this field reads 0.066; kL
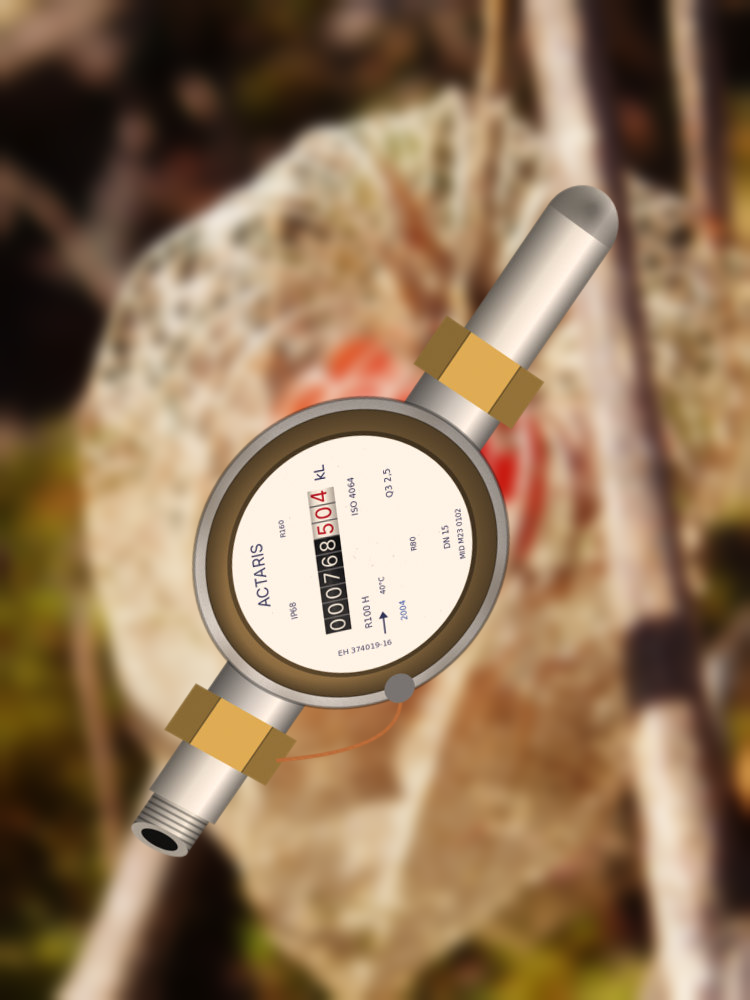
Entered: 768.504; kL
